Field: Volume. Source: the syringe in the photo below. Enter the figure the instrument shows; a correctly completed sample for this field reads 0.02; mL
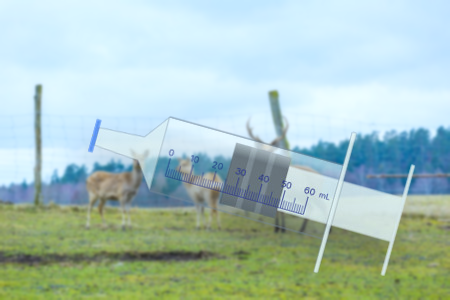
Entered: 25; mL
